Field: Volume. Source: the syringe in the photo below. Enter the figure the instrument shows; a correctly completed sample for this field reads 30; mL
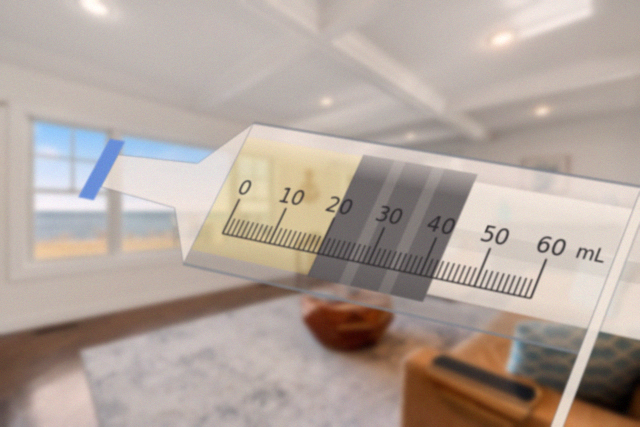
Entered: 20; mL
